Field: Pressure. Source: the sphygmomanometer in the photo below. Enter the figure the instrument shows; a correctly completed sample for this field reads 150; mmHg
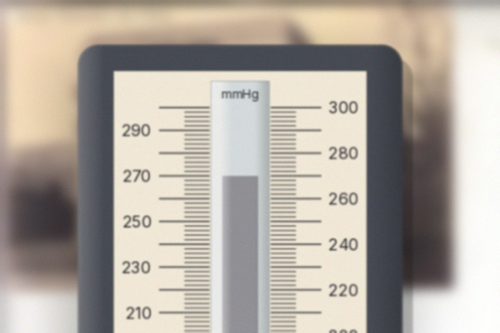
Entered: 270; mmHg
